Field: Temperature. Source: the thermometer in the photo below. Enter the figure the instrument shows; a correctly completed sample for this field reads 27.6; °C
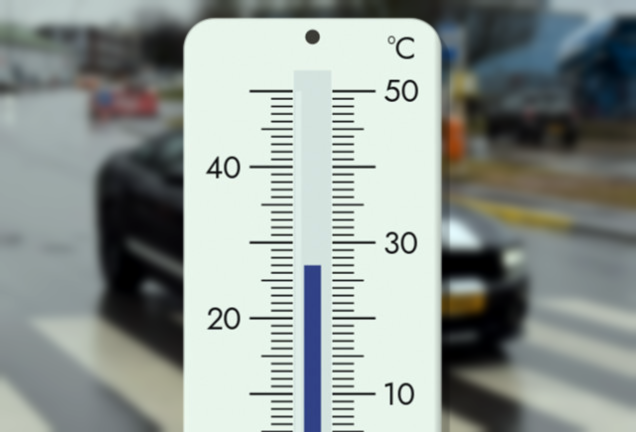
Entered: 27; °C
